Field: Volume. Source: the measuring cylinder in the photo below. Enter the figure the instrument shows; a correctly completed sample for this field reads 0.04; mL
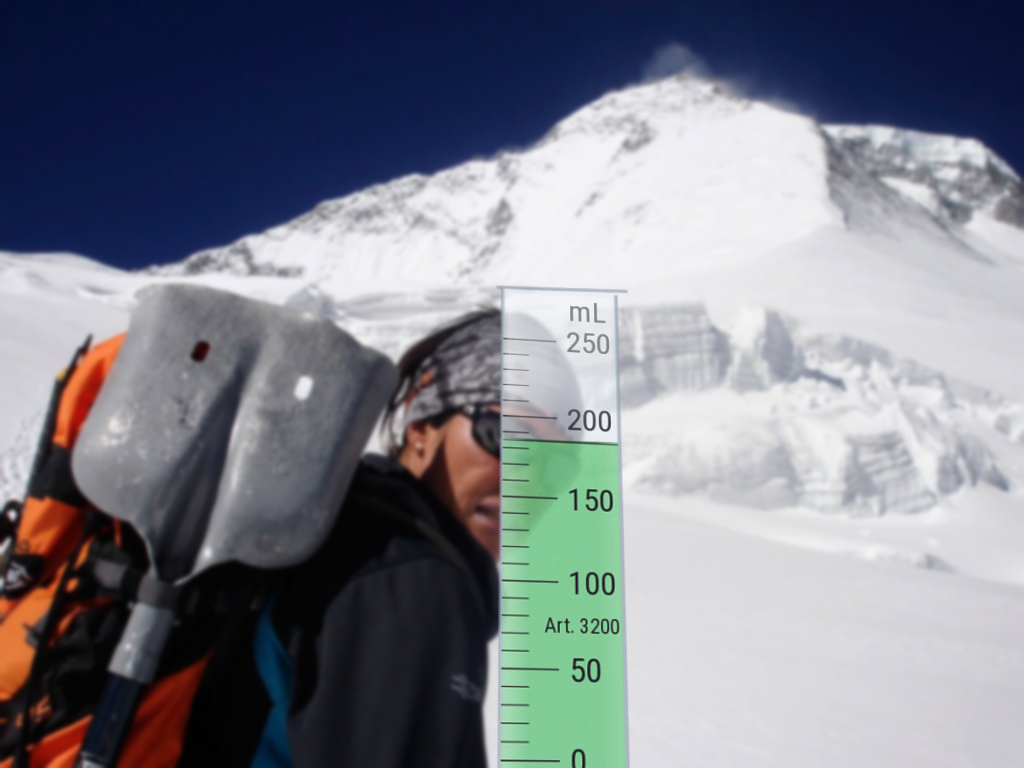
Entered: 185; mL
